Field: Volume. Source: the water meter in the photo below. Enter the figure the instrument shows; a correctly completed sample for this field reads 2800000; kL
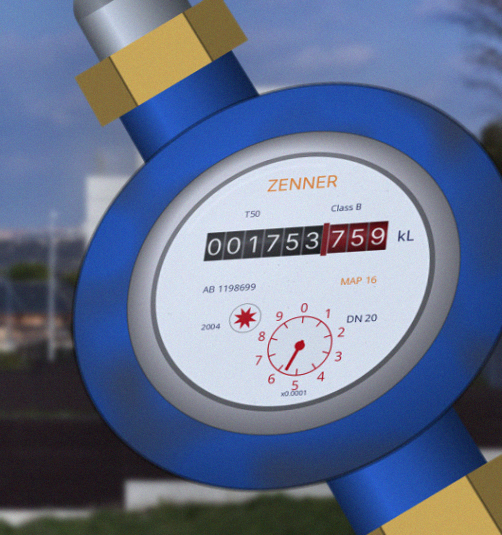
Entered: 1753.7595; kL
